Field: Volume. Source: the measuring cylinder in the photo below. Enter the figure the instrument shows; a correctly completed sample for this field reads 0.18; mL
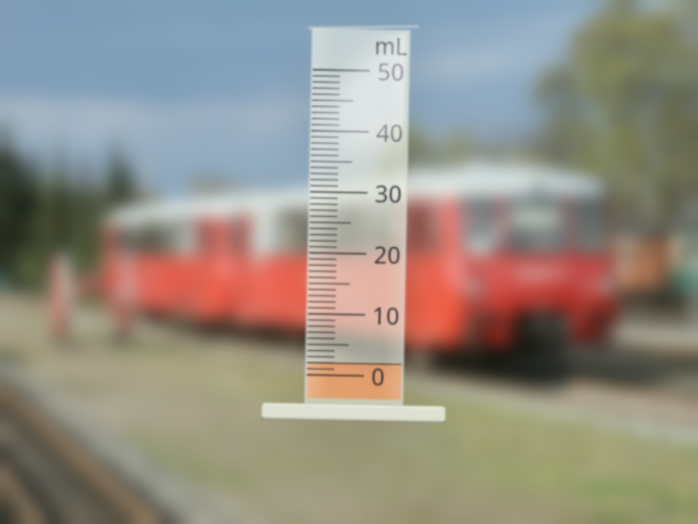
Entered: 2; mL
